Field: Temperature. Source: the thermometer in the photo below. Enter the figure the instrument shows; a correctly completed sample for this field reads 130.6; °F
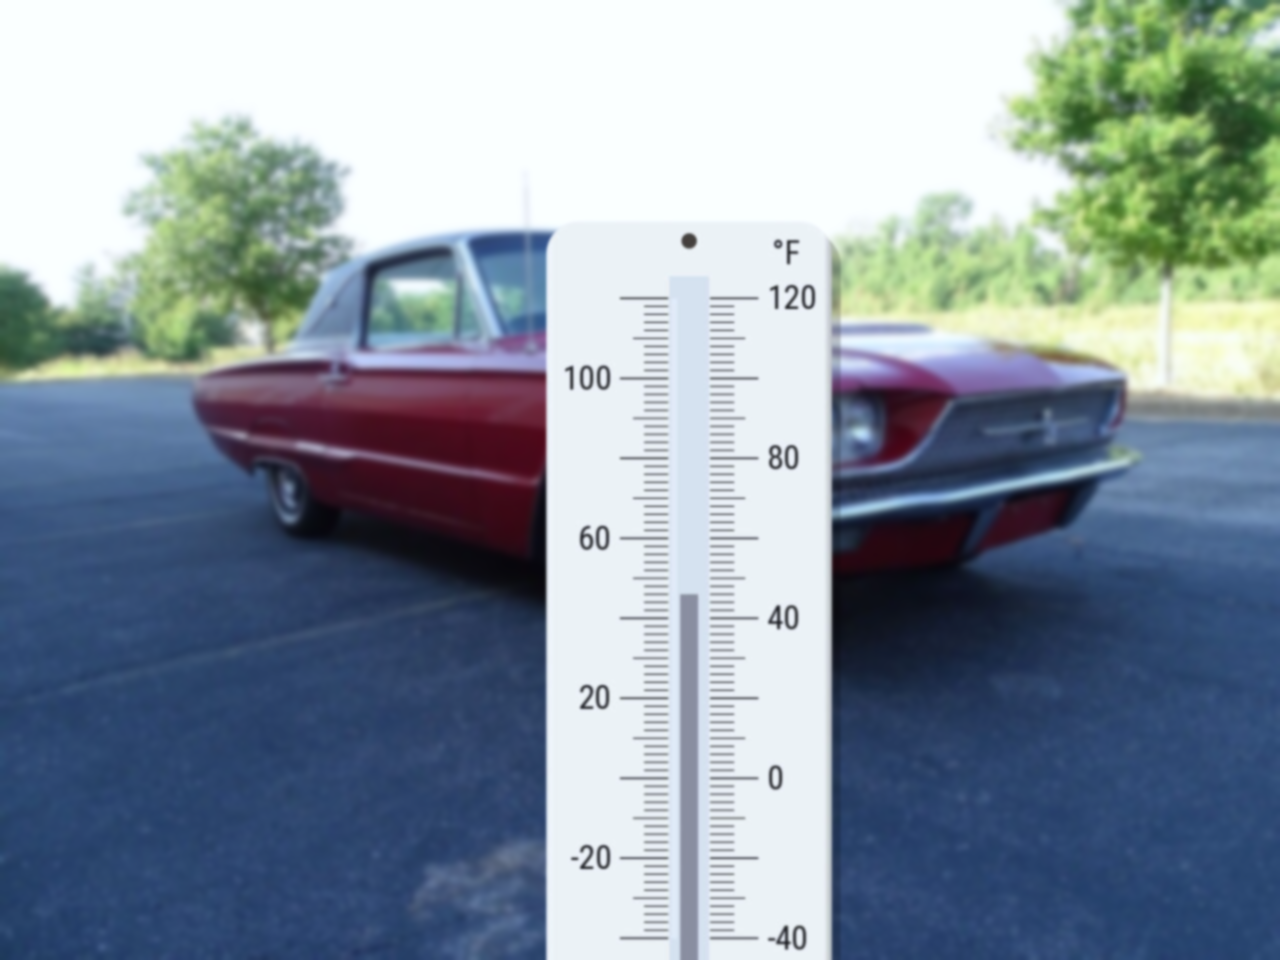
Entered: 46; °F
